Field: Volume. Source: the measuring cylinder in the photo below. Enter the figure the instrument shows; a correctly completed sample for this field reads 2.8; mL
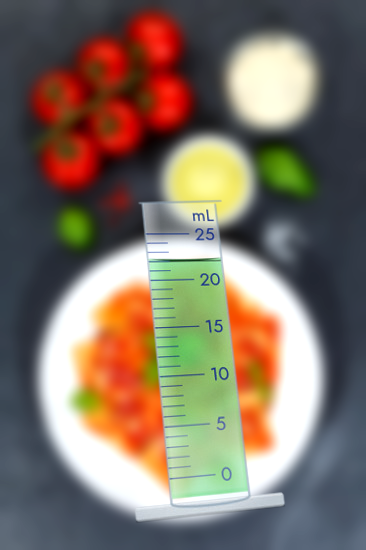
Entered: 22; mL
